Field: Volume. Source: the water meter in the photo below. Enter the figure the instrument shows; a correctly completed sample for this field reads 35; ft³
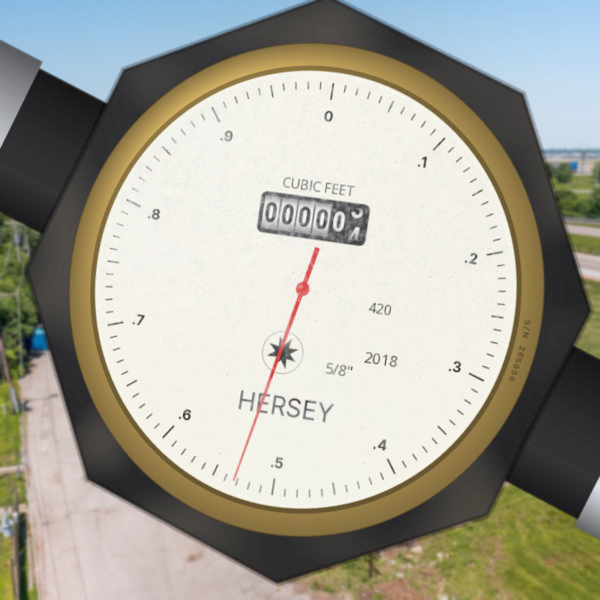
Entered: 3.53; ft³
